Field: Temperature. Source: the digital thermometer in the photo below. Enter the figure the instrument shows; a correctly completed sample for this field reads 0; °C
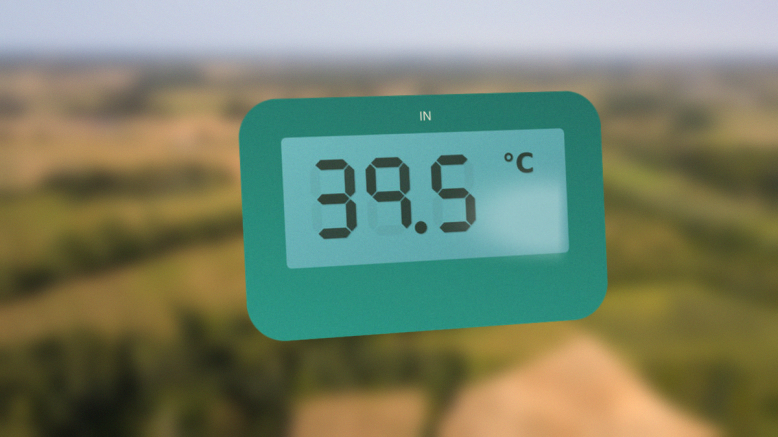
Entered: 39.5; °C
